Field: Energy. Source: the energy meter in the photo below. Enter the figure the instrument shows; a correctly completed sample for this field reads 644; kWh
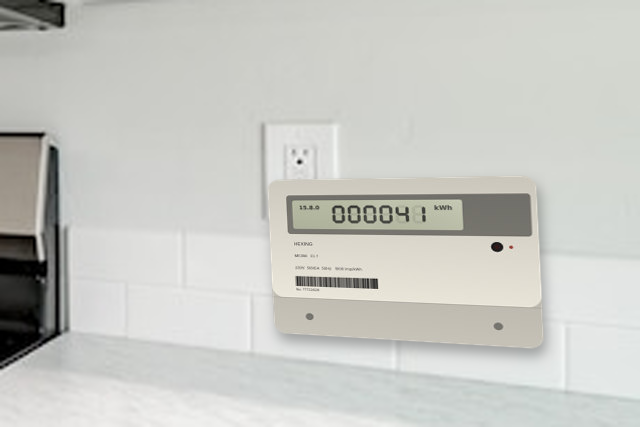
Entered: 41; kWh
